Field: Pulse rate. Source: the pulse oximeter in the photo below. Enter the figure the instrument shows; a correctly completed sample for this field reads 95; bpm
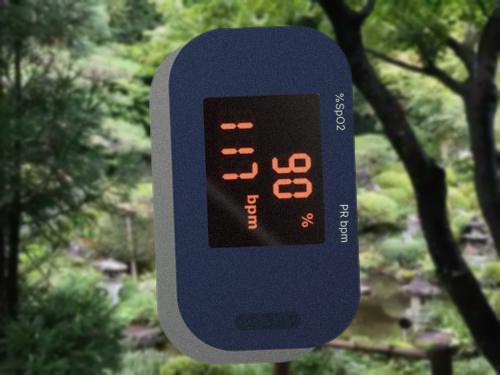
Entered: 117; bpm
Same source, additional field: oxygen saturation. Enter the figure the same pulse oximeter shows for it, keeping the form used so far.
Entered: 90; %
